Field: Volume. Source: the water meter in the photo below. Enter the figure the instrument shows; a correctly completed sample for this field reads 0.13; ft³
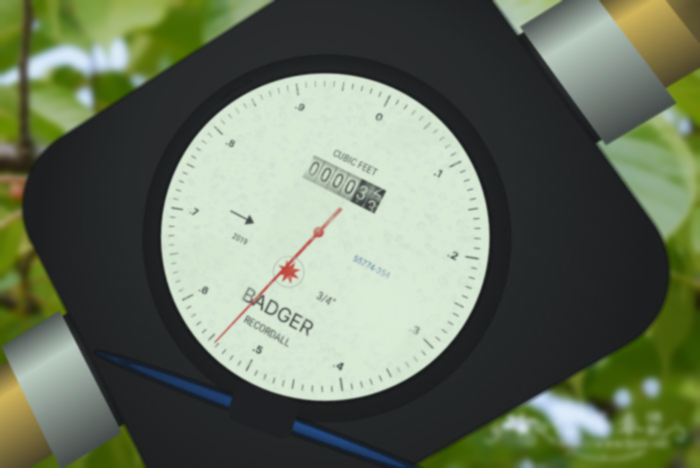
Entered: 32.54; ft³
